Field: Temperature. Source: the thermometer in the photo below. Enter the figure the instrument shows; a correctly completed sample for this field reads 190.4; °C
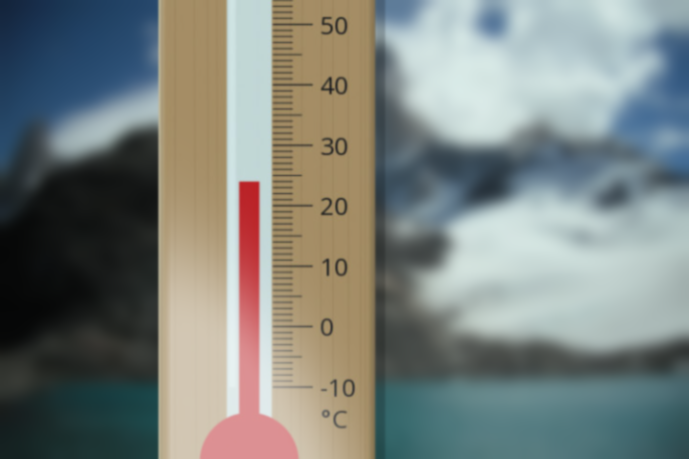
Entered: 24; °C
